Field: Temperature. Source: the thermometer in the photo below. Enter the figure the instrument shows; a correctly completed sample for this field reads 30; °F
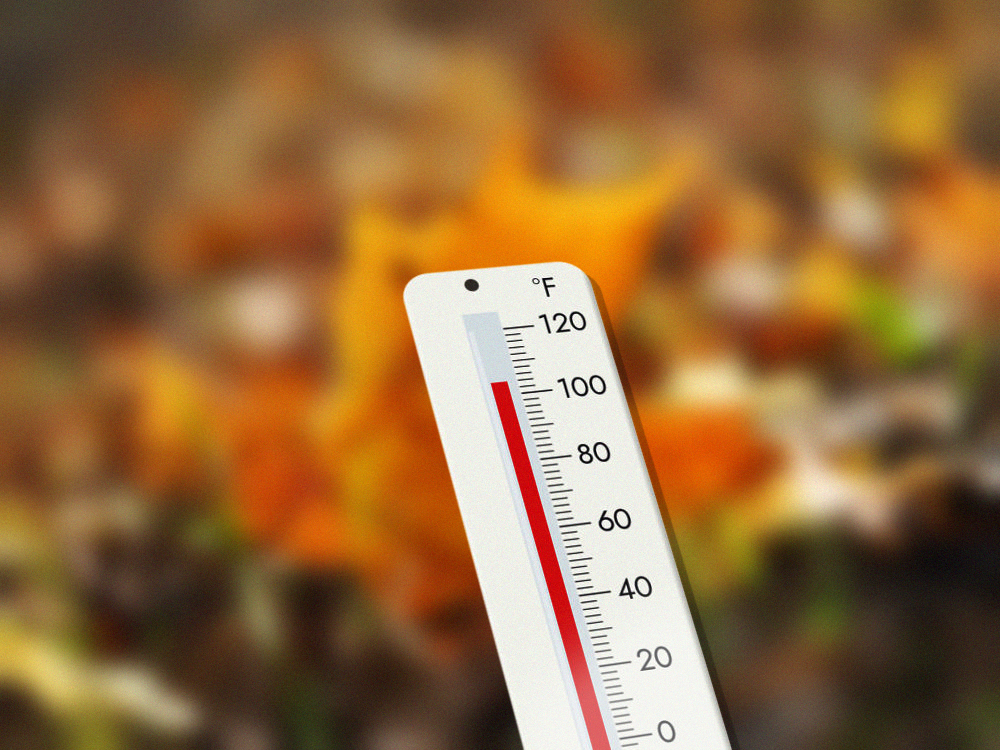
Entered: 104; °F
